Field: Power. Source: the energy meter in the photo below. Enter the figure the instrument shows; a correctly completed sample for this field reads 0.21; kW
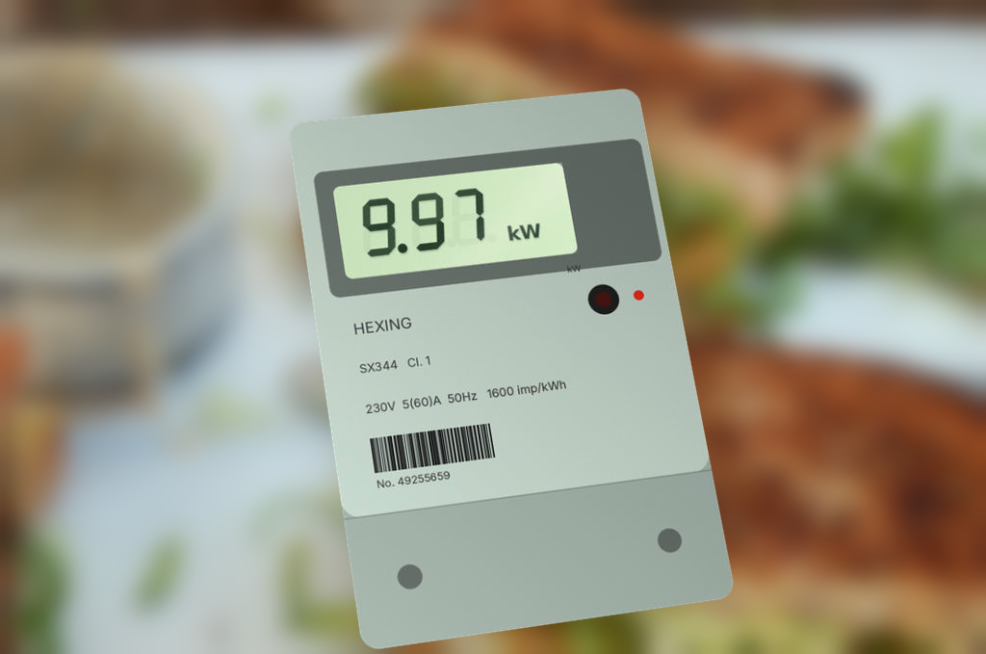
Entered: 9.97; kW
